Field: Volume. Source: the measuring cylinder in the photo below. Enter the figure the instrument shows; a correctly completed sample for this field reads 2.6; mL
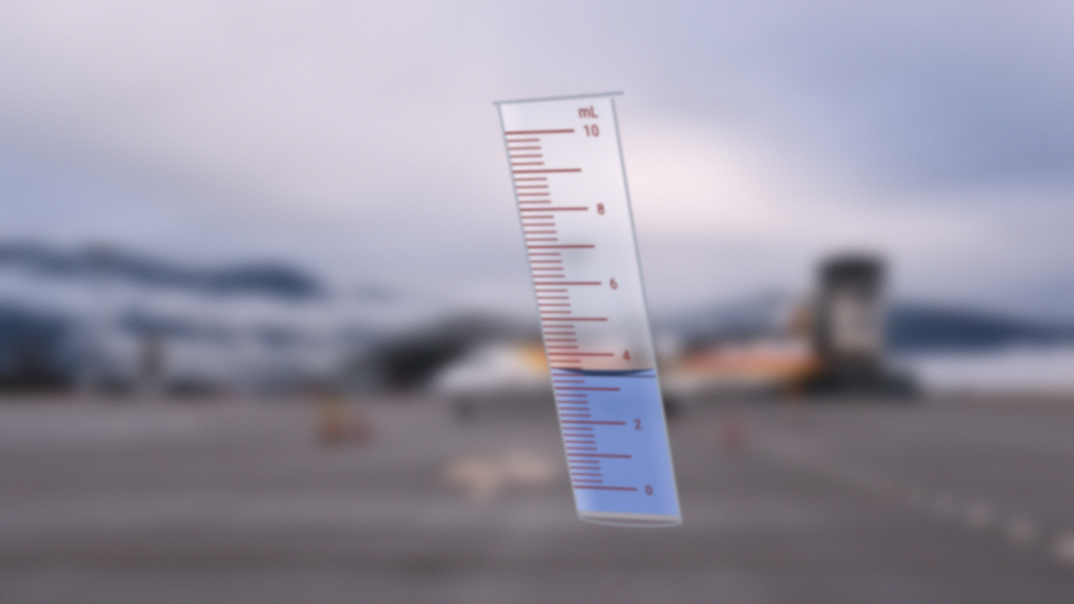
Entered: 3.4; mL
